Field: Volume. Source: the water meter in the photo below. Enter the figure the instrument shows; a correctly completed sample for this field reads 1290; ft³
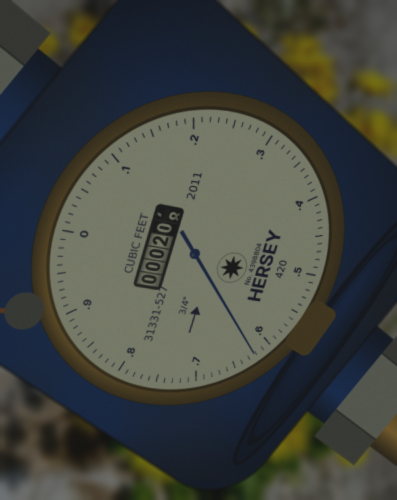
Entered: 207.62; ft³
